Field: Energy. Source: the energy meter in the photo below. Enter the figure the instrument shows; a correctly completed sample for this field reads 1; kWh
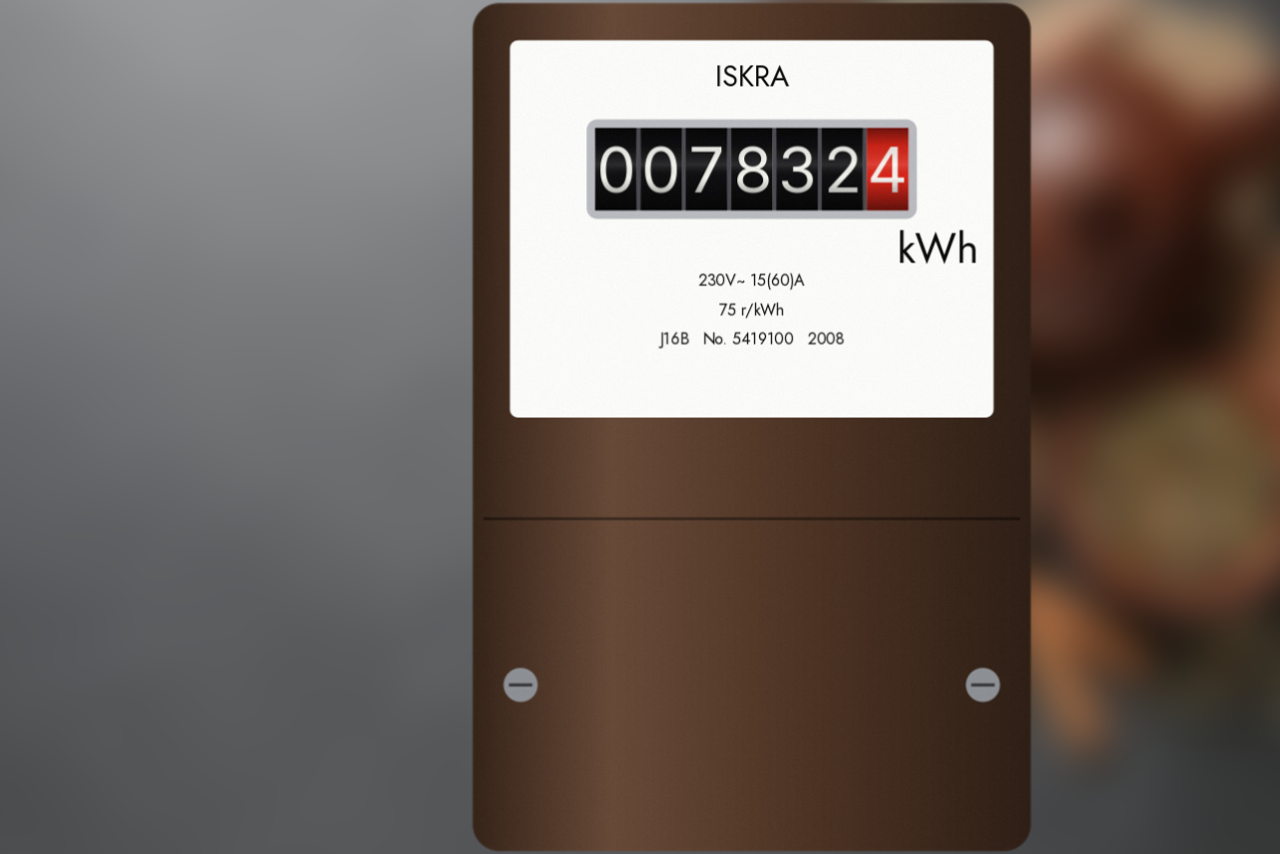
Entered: 7832.4; kWh
